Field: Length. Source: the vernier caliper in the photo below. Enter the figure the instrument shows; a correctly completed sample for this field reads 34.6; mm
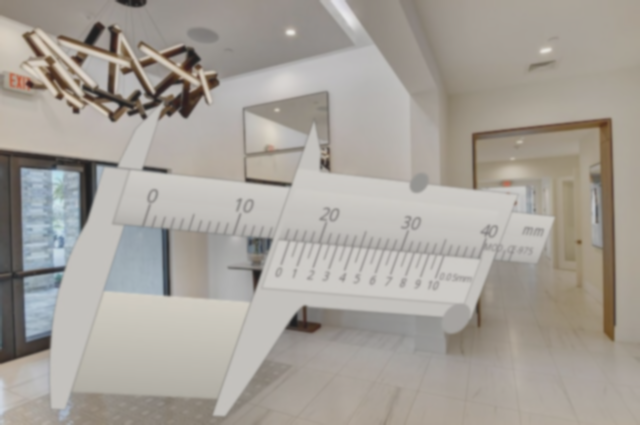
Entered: 16.5; mm
